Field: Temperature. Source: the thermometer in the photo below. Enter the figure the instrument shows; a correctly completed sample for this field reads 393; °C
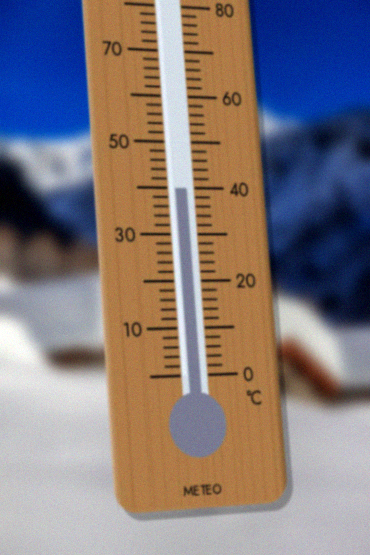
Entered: 40; °C
